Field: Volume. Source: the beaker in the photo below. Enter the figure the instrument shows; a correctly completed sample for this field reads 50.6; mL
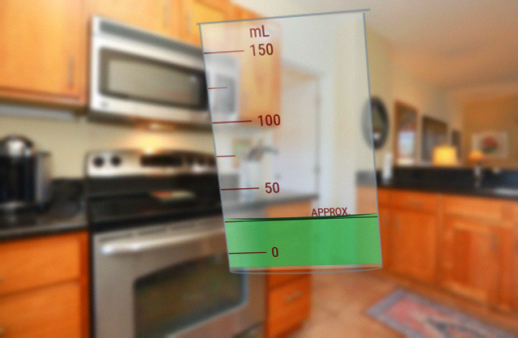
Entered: 25; mL
